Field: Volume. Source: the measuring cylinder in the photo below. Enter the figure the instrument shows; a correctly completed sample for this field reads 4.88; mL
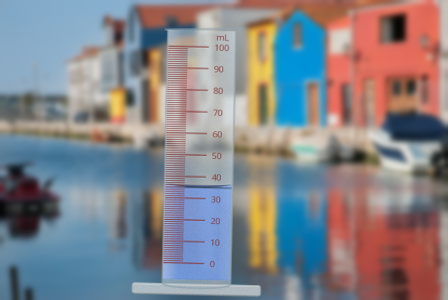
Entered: 35; mL
